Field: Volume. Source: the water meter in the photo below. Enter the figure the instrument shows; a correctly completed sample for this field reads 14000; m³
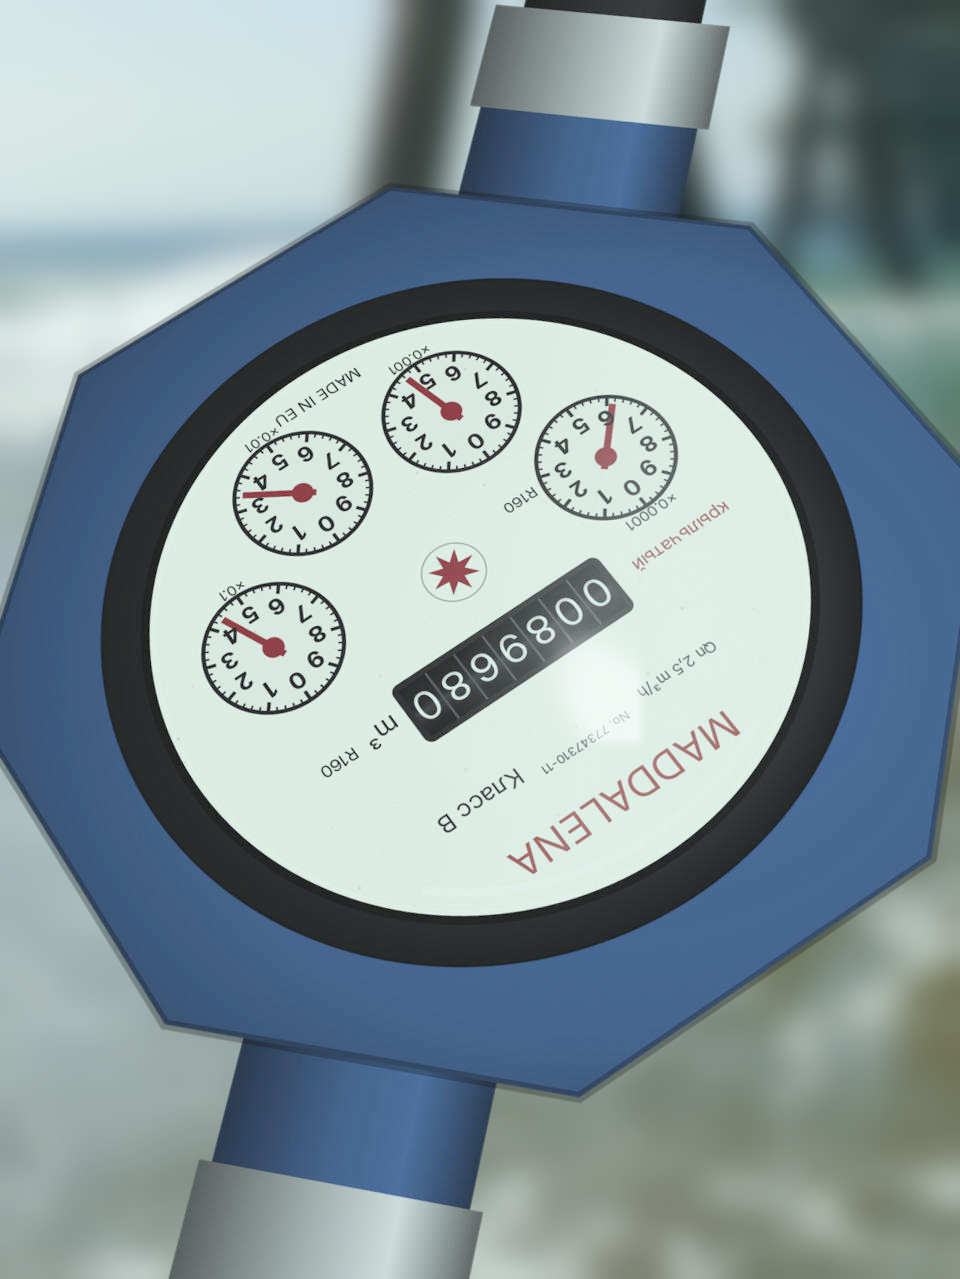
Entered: 89680.4346; m³
